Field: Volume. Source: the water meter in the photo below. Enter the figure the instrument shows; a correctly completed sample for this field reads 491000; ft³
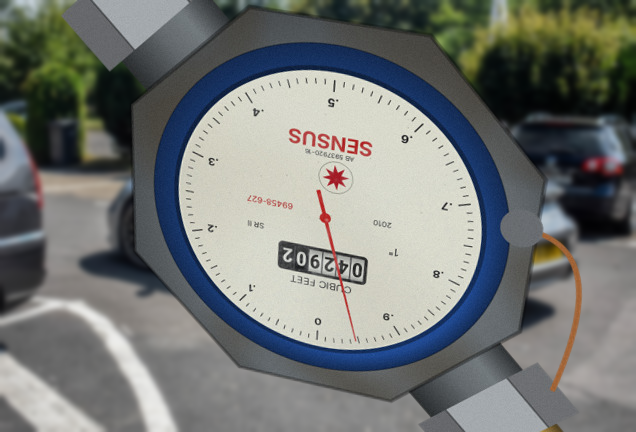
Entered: 42901.95; ft³
